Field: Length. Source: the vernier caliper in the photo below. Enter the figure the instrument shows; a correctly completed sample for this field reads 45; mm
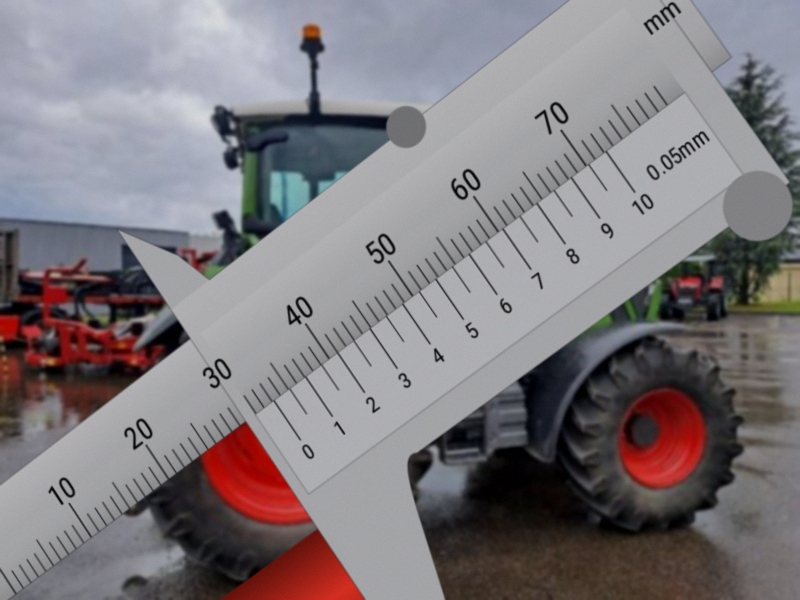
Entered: 33.2; mm
